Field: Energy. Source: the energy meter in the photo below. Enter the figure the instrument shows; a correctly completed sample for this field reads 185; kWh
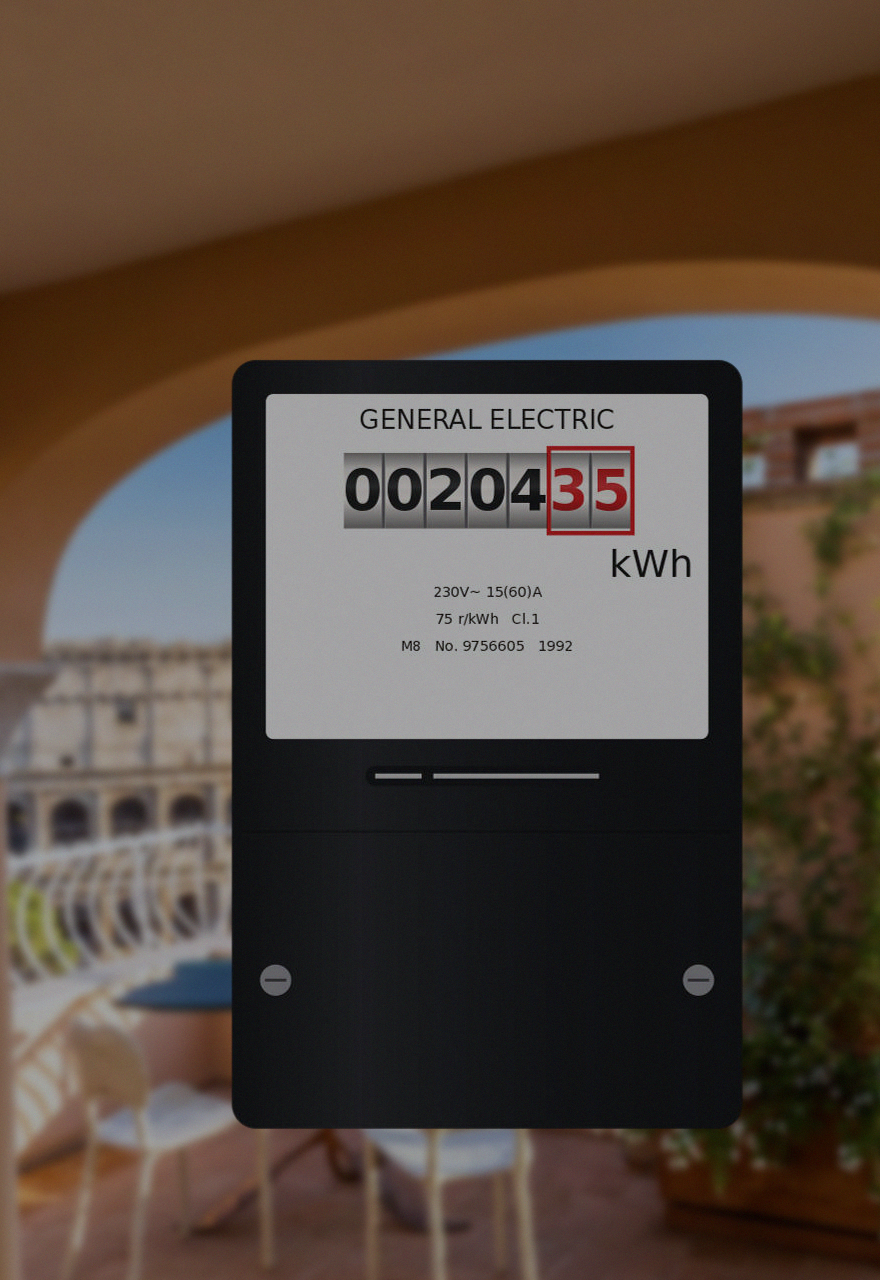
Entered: 204.35; kWh
